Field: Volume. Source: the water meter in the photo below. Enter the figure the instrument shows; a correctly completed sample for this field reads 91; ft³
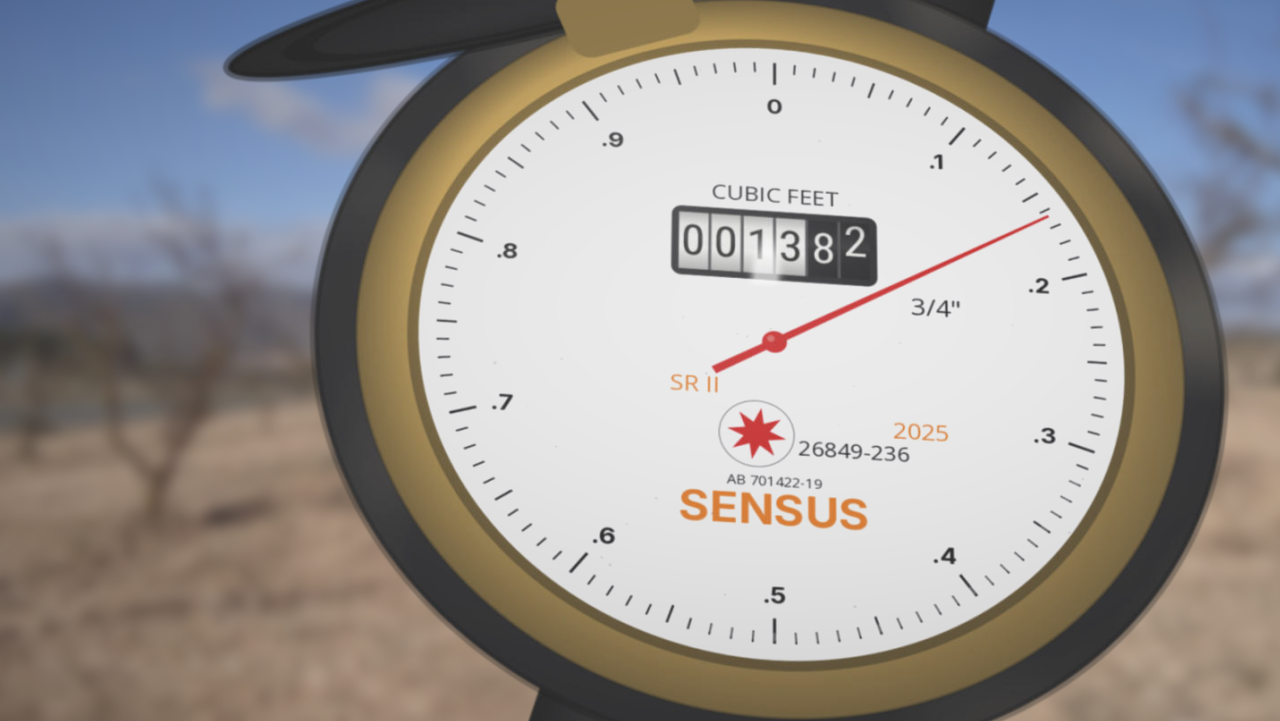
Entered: 1382.16; ft³
